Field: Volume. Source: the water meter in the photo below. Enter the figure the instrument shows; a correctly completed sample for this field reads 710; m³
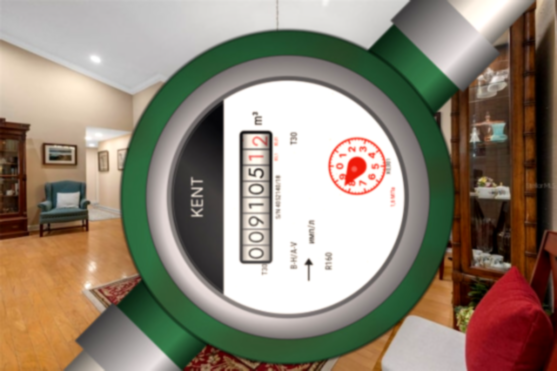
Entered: 9105.118; m³
